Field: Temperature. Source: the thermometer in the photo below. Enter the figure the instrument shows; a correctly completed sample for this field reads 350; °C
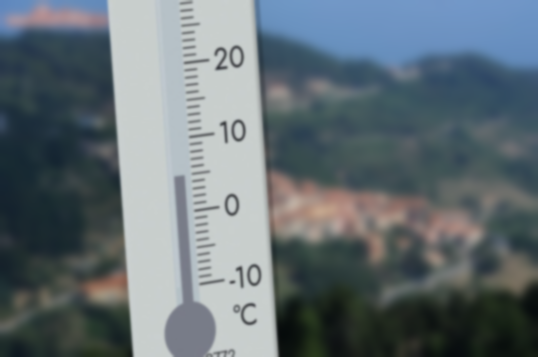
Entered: 5; °C
